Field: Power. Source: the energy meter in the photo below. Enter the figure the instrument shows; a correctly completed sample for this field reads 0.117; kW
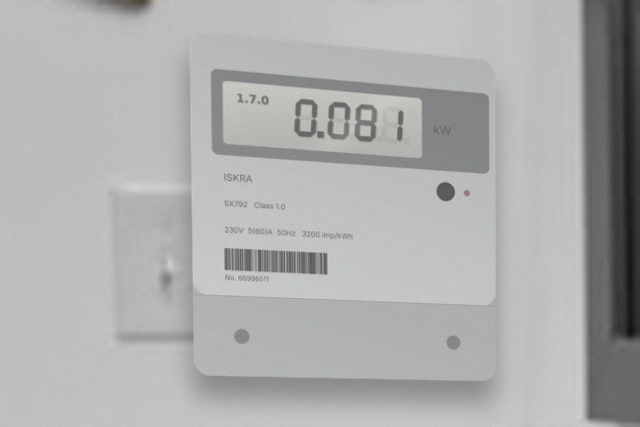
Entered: 0.081; kW
